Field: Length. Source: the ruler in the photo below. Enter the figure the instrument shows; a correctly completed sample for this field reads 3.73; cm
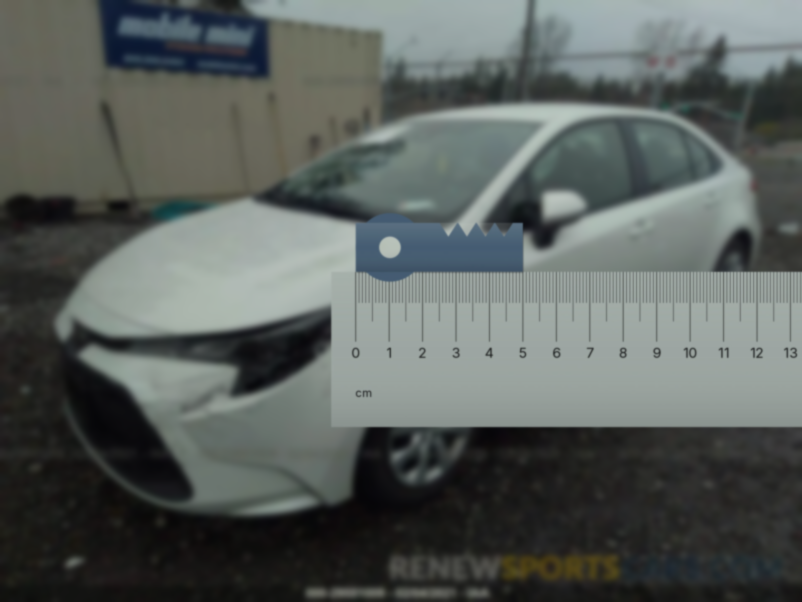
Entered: 5; cm
